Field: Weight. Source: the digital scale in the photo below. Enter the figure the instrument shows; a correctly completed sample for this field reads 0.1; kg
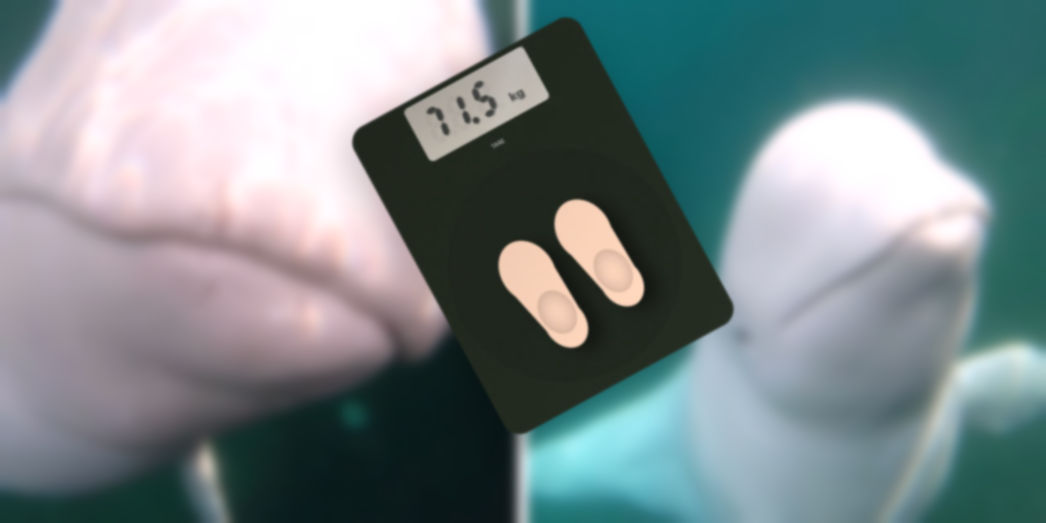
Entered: 71.5; kg
